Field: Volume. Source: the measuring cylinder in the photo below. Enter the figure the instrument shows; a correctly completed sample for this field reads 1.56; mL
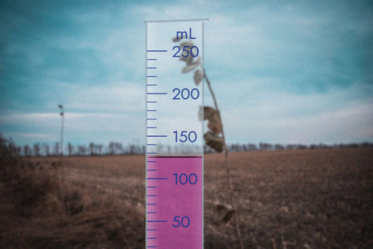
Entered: 125; mL
